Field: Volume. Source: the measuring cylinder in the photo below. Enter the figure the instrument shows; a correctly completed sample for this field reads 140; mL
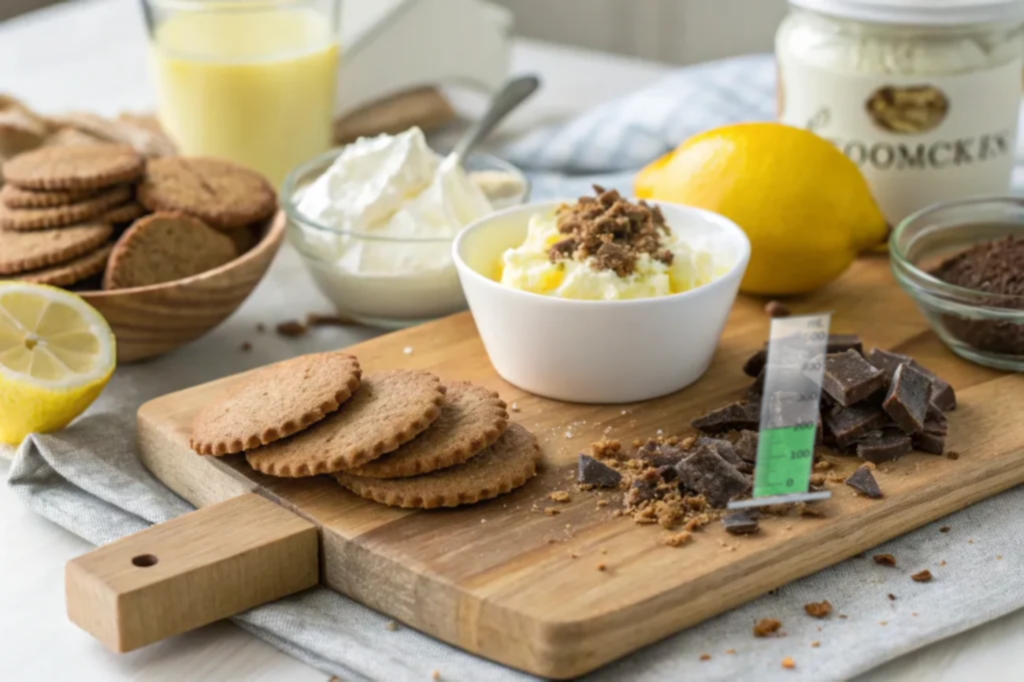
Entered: 200; mL
